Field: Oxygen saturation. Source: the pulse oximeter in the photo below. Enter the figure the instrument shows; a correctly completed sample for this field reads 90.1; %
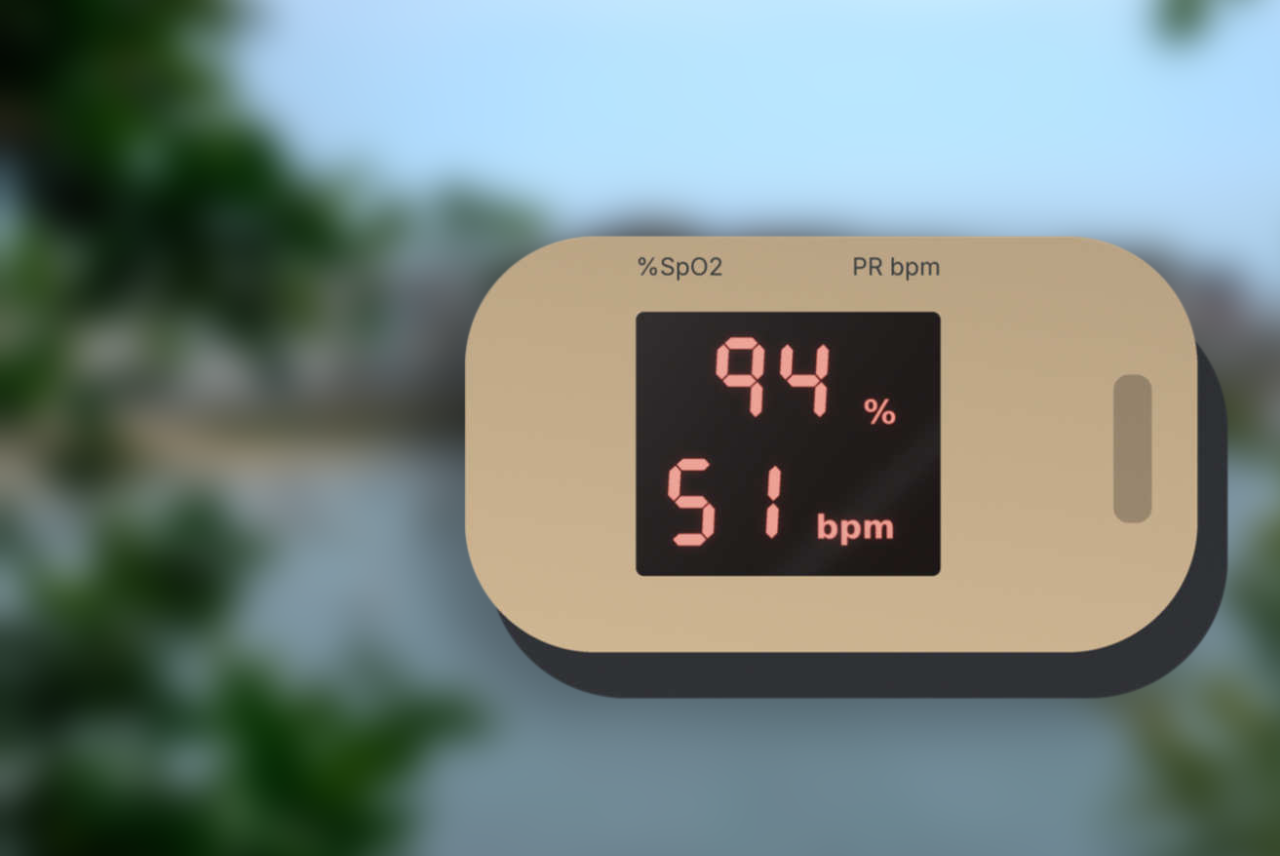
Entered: 94; %
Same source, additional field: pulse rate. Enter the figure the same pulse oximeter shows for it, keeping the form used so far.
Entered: 51; bpm
